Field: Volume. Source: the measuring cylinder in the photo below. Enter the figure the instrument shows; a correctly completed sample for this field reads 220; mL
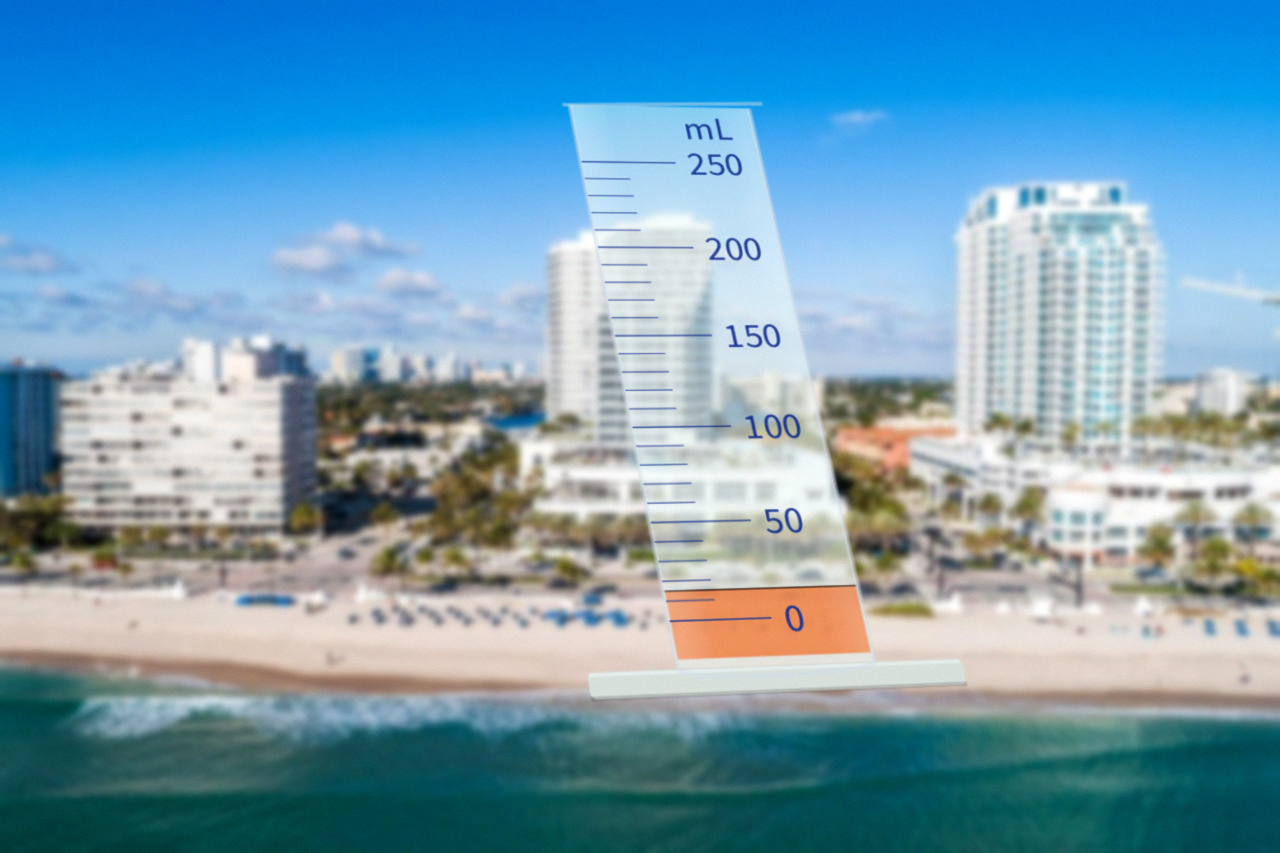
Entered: 15; mL
